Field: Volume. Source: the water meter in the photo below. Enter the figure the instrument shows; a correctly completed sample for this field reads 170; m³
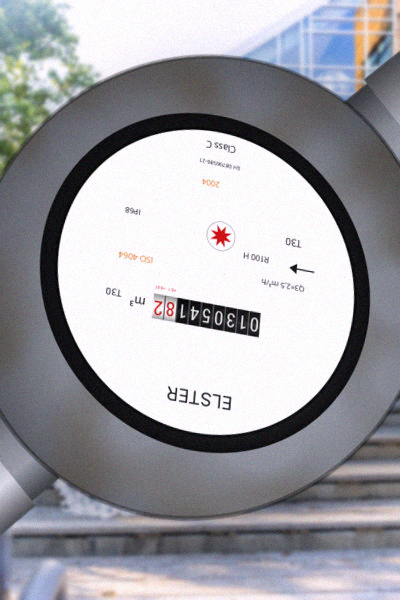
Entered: 130541.82; m³
